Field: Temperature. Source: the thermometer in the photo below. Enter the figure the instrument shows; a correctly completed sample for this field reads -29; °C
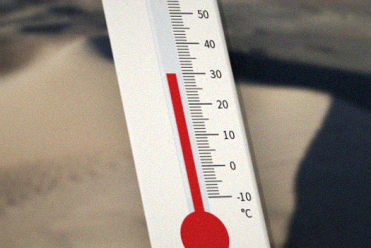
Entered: 30; °C
